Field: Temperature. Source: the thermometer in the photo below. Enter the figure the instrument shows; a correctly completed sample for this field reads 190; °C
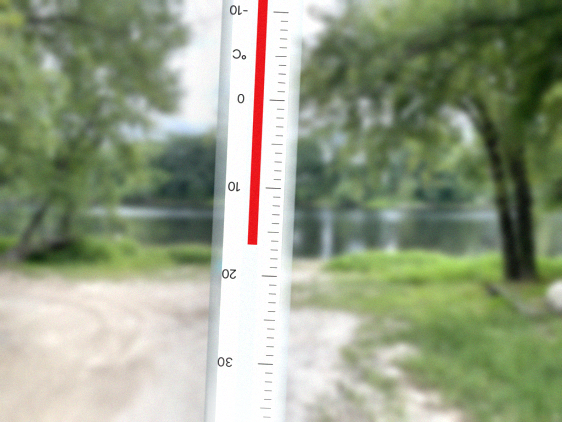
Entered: 16.5; °C
